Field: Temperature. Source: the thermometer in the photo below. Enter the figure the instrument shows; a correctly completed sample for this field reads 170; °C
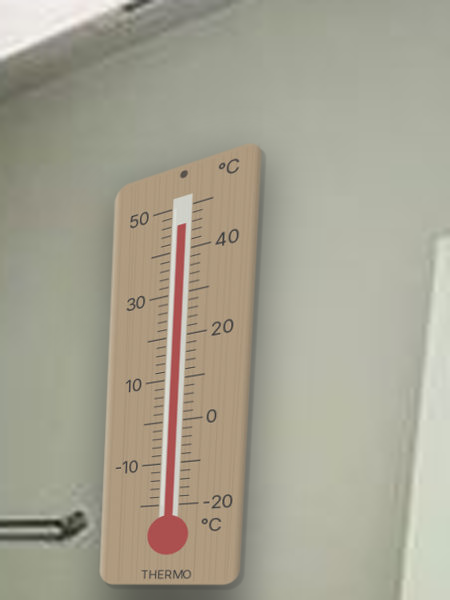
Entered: 46; °C
